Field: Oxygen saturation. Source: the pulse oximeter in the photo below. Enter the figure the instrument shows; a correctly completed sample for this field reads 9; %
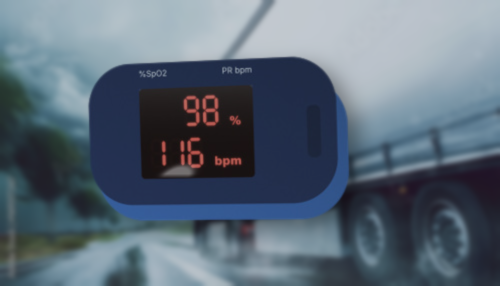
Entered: 98; %
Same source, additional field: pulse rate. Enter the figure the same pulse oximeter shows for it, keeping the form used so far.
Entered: 116; bpm
